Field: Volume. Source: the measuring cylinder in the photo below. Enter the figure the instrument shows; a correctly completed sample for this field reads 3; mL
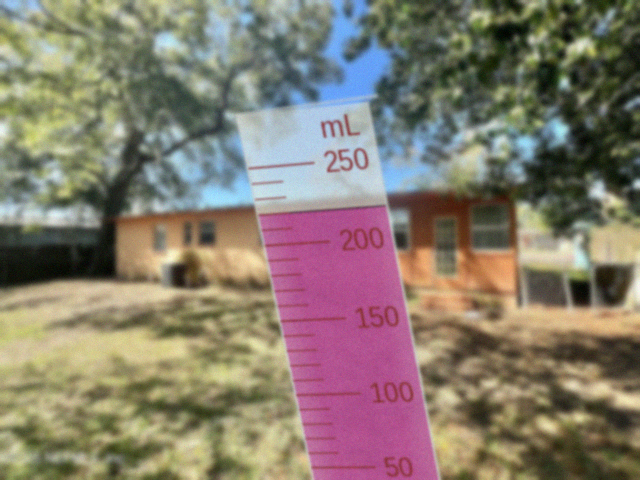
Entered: 220; mL
